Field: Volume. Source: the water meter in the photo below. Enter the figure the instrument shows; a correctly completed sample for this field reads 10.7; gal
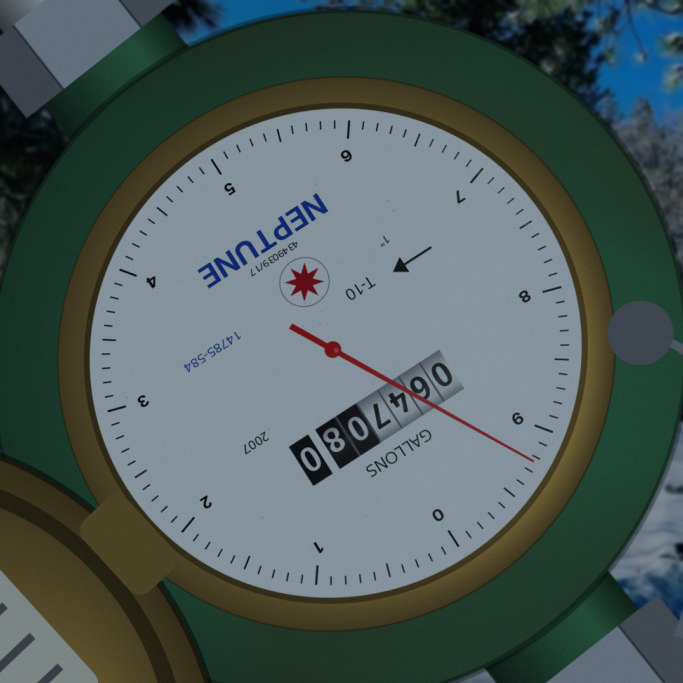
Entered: 647079.2; gal
